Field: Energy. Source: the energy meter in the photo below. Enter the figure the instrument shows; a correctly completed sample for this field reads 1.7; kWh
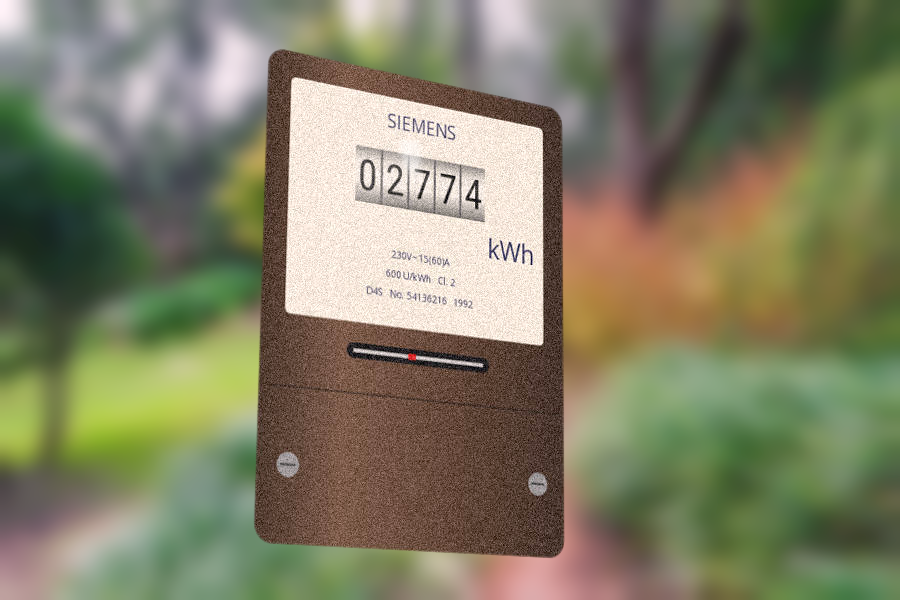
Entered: 2774; kWh
